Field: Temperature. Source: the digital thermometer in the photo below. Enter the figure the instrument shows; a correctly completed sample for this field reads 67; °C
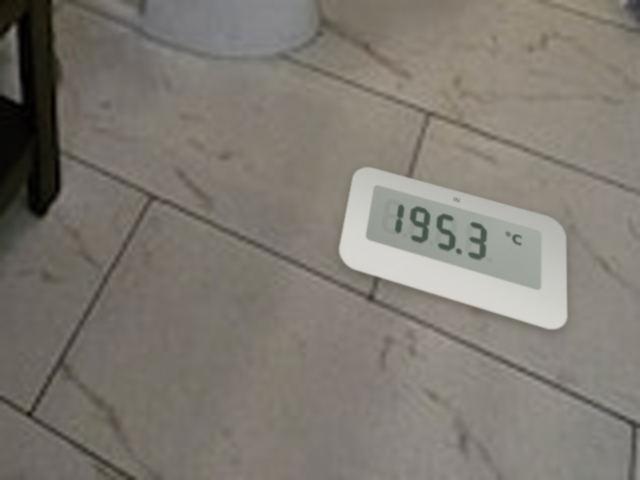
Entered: 195.3; °C
